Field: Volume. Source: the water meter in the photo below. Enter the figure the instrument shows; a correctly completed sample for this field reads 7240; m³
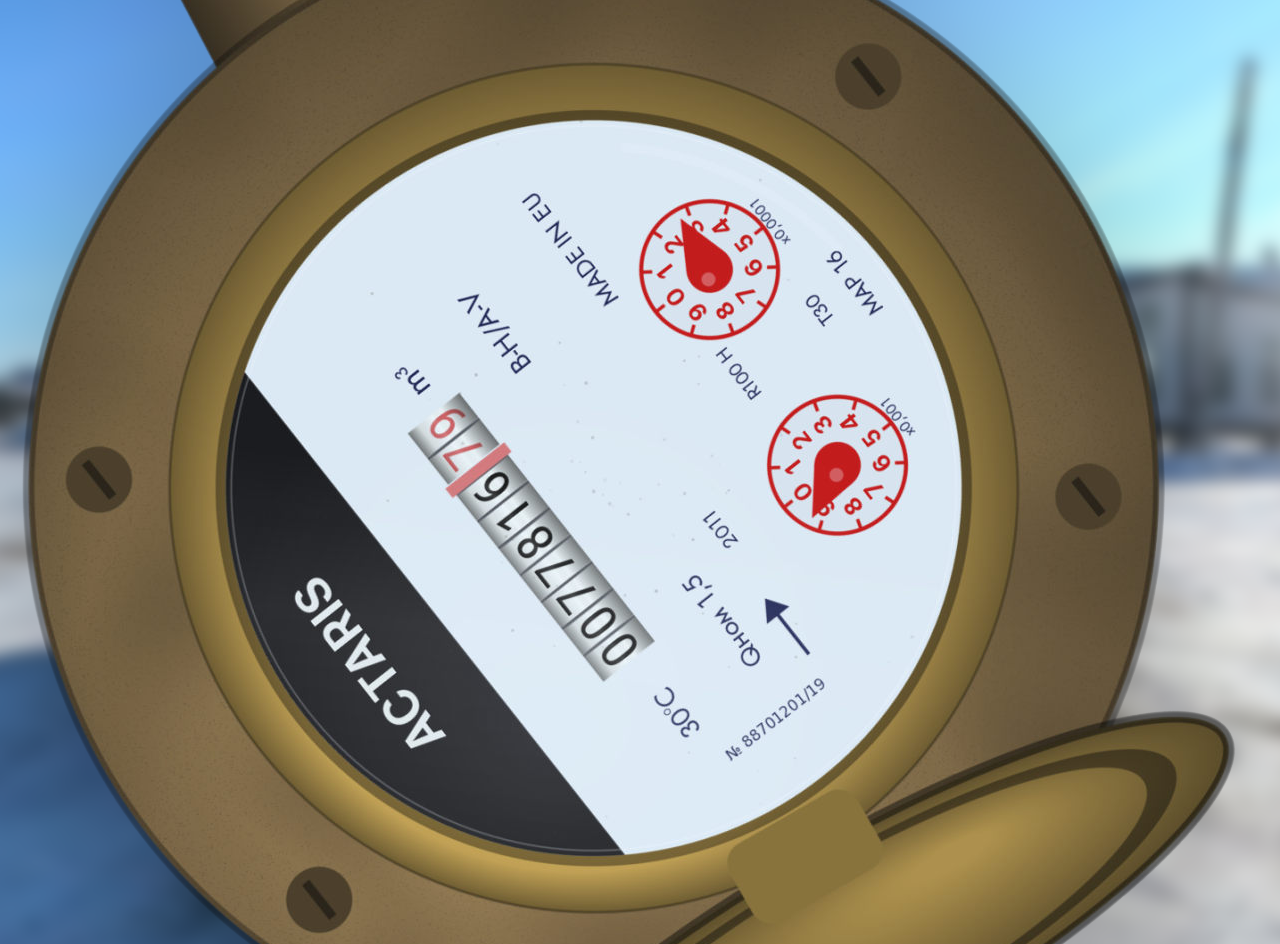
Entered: 77816.7892; m³
